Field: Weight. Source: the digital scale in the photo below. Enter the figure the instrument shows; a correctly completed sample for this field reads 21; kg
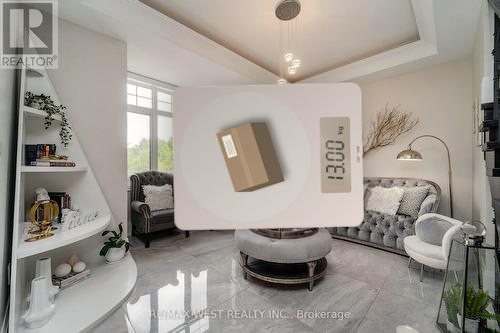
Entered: 13.00; kg
